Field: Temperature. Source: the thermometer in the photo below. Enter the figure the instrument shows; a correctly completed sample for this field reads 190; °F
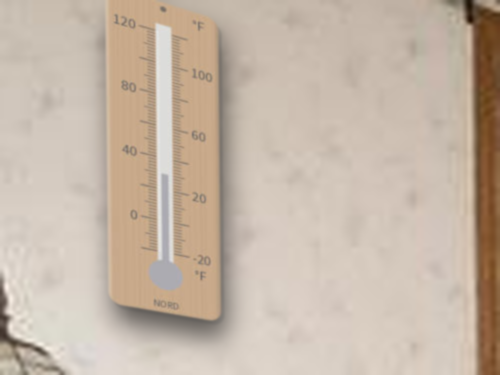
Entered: 30; °F
